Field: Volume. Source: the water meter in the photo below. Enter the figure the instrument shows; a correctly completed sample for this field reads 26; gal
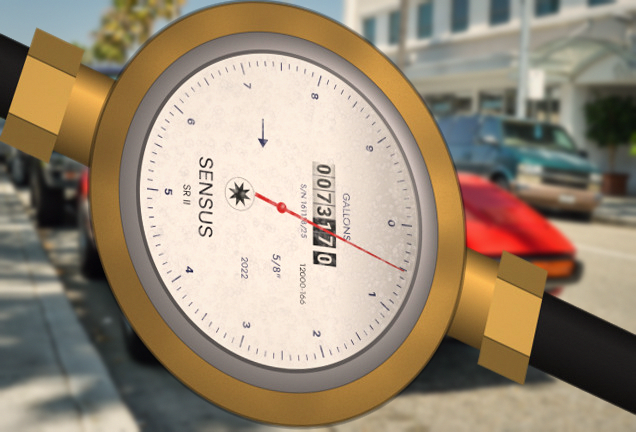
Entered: 73170.5; gal
